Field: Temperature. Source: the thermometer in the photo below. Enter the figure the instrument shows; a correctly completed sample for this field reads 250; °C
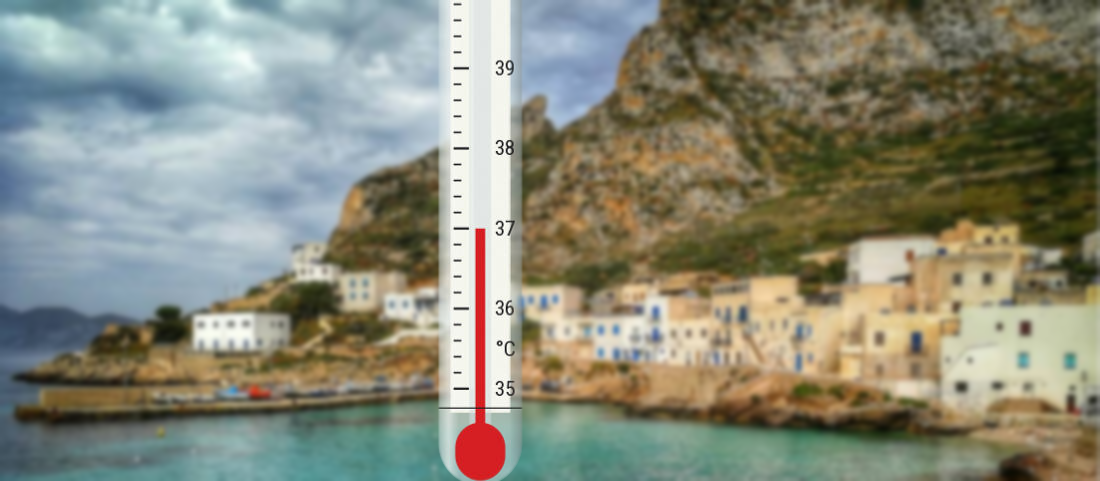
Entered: 37; °C
